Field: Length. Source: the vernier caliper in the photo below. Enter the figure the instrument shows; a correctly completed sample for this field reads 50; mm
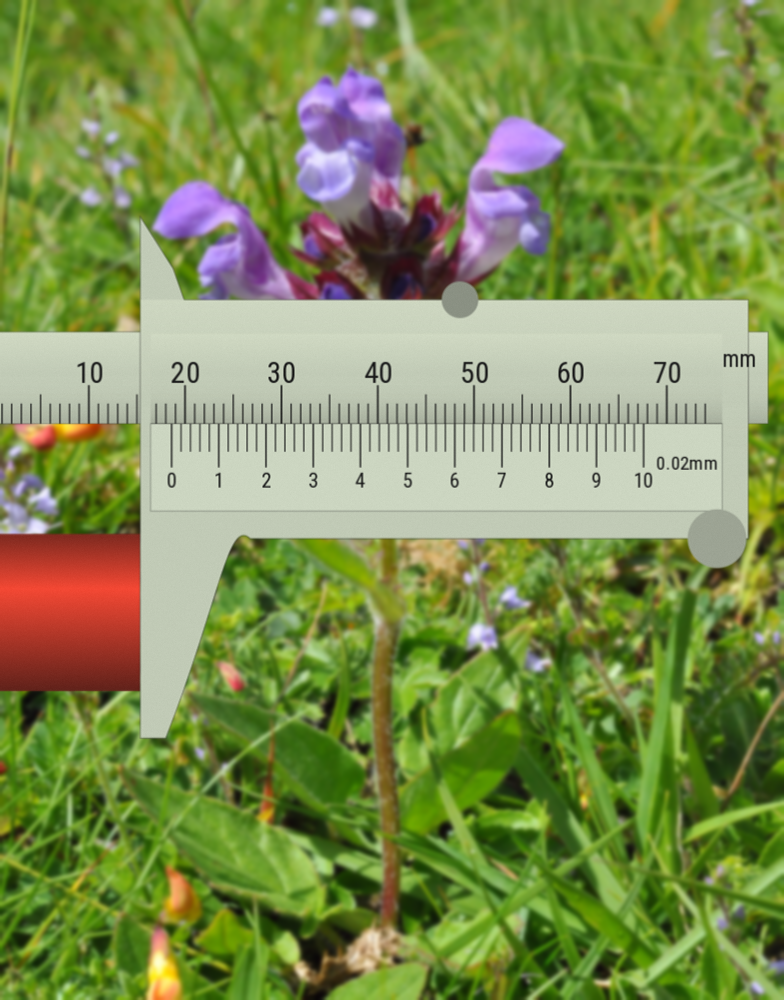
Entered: 18.6; mm
